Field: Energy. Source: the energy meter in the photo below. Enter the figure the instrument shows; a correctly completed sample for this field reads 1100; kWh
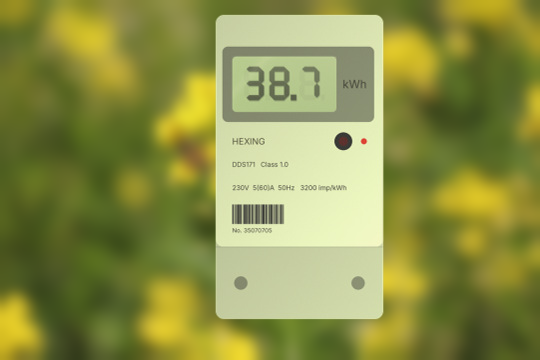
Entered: 38.7; kWh
